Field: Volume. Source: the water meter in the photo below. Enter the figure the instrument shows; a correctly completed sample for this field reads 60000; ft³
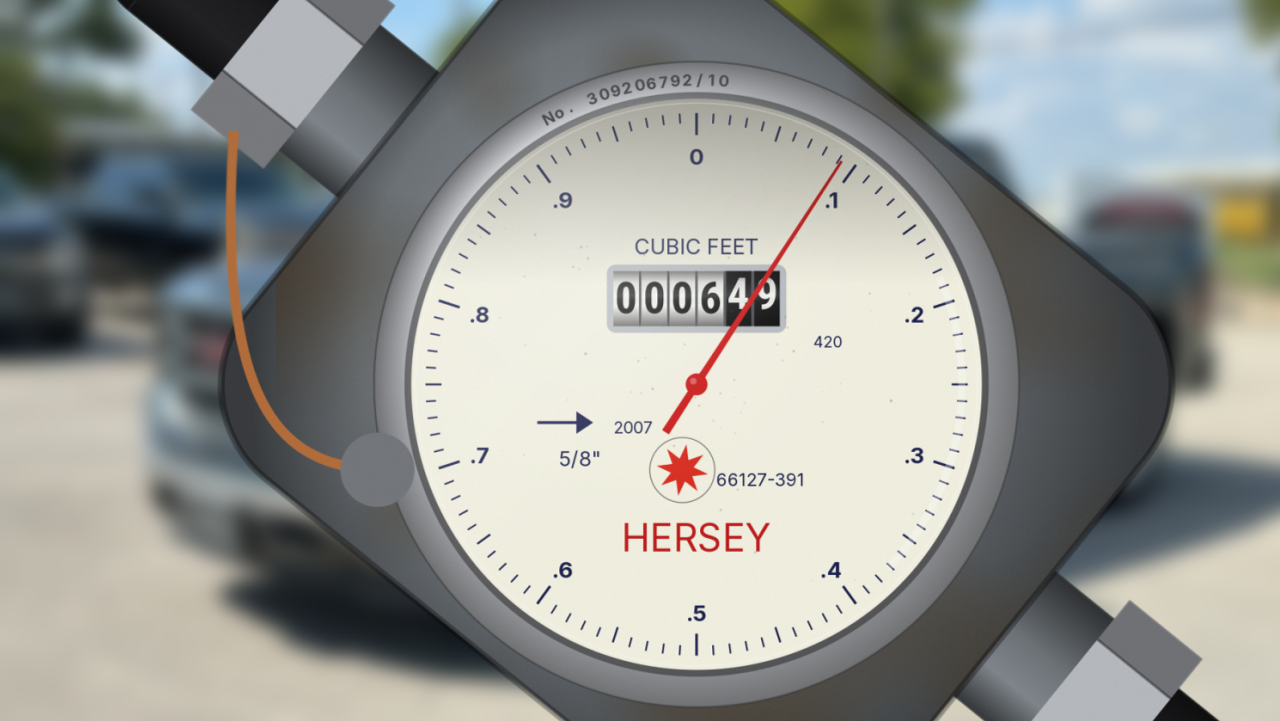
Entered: 649.09; ft³
